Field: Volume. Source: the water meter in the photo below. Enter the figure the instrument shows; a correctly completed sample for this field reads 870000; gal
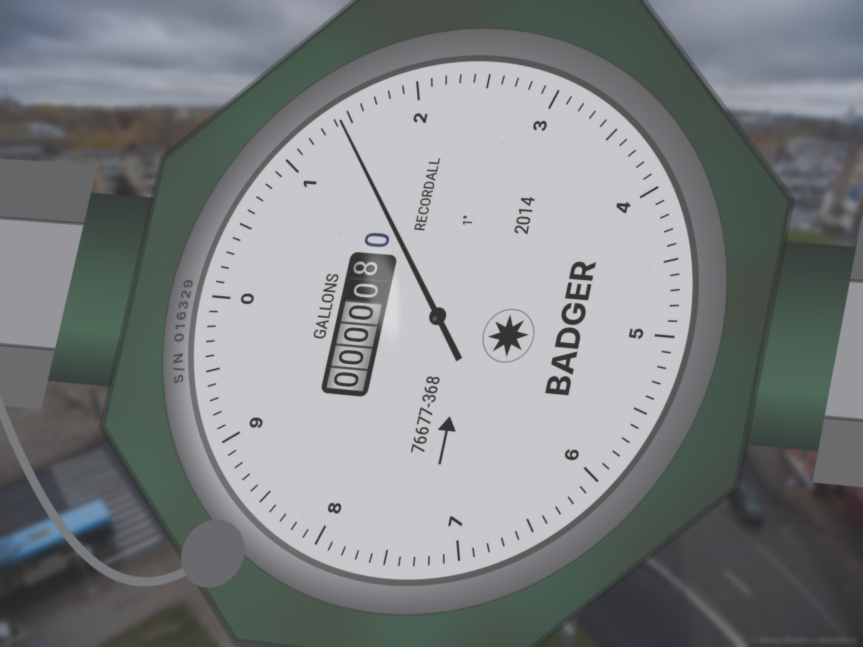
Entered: 81.4; gal
